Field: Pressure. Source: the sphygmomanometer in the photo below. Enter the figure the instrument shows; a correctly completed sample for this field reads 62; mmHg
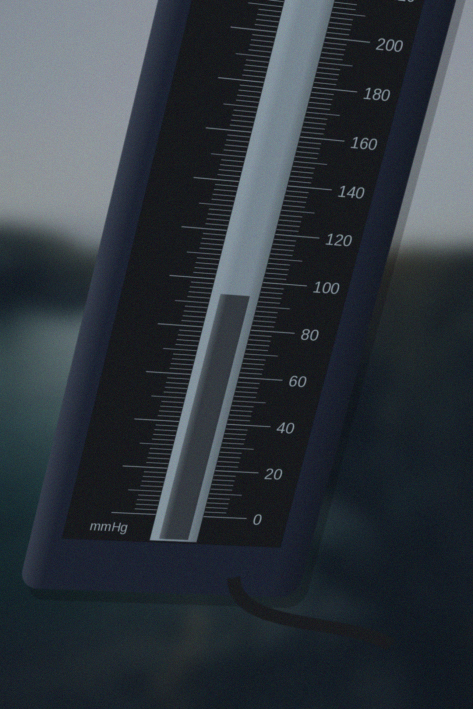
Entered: 94; mmHg
